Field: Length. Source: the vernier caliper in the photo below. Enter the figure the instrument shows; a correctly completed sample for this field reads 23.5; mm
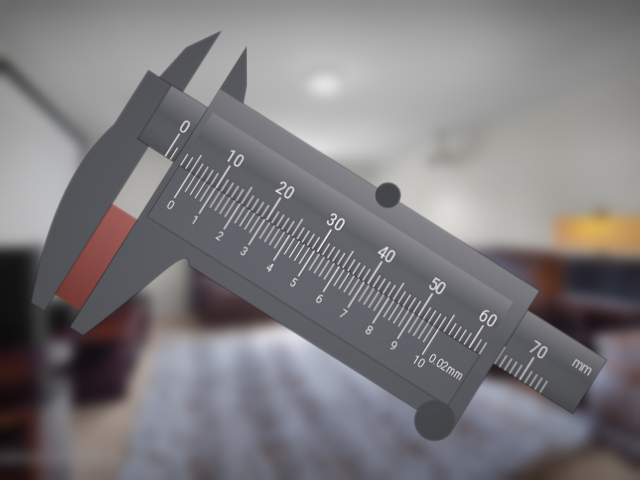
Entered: 5.0; mm
